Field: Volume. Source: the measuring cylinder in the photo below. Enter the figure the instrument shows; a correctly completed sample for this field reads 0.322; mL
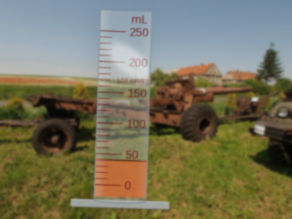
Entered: 40; mL
